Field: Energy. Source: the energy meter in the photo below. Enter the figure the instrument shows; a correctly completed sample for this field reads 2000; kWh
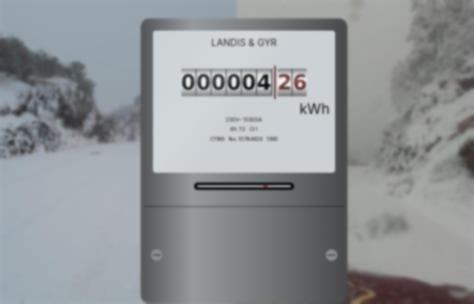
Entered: 4.26; kWh
